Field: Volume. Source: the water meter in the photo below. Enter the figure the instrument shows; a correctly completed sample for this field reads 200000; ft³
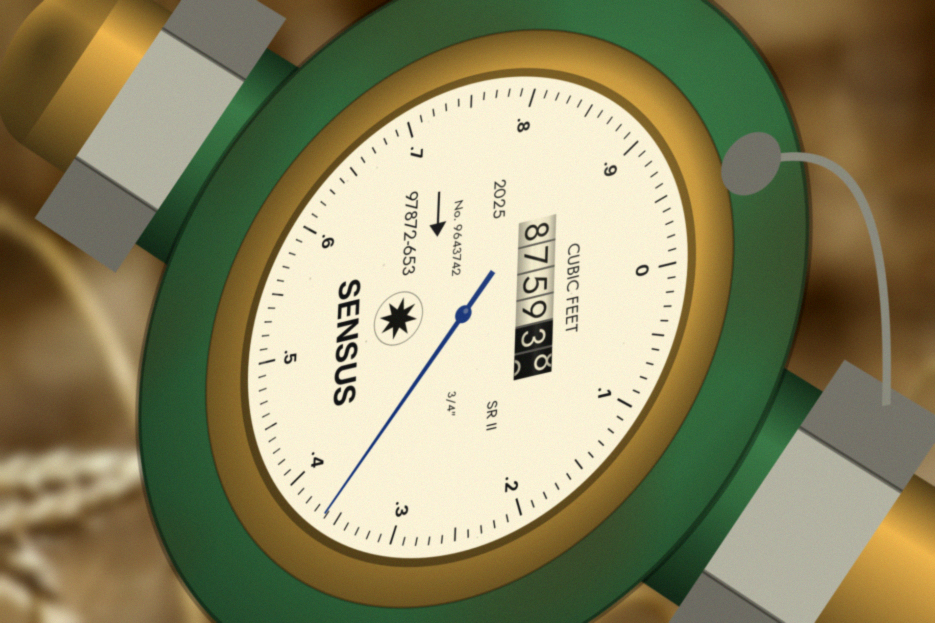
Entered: 875938.36; ft³
